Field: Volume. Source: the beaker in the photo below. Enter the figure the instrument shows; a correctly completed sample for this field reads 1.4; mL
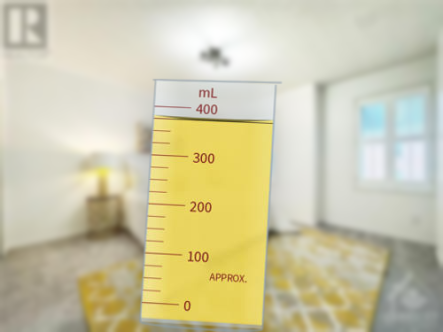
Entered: 375; mL
